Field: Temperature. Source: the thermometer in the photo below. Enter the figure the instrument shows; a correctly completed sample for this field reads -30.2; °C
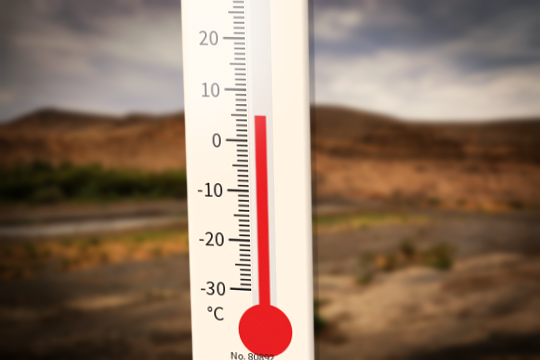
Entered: 5; °C
